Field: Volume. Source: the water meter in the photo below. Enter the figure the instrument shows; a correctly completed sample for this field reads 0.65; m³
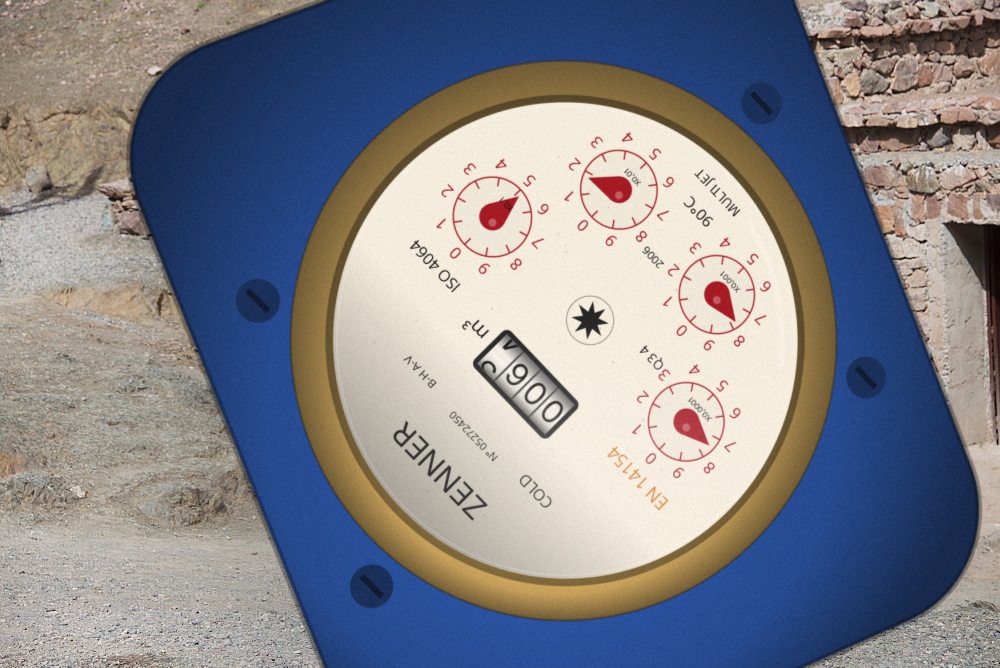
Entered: 63.5177; m³
